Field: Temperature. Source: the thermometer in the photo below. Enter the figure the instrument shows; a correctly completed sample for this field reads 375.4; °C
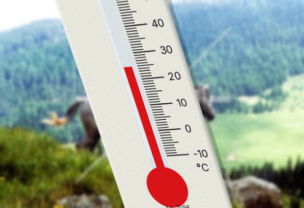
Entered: 25; °C
